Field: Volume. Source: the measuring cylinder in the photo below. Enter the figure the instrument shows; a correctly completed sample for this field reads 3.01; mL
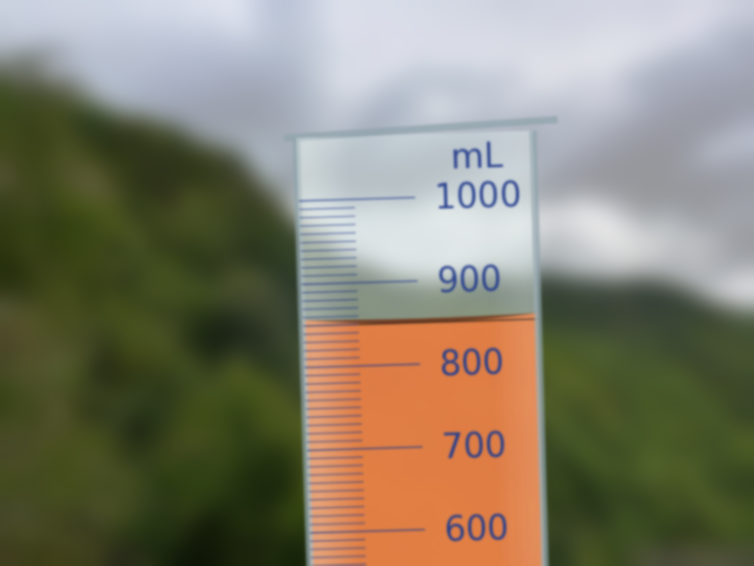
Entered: 850; mL
